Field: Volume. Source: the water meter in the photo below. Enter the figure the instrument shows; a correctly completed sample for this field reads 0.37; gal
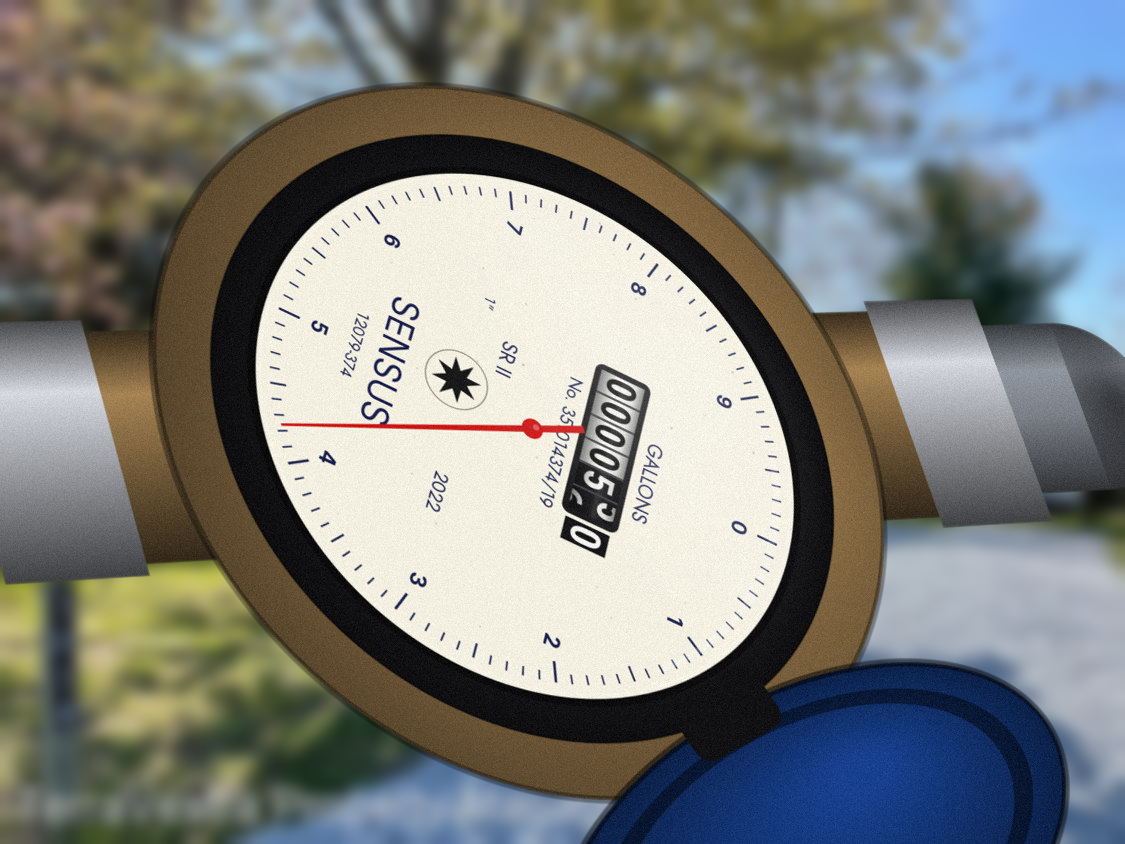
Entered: 554.2; gal
